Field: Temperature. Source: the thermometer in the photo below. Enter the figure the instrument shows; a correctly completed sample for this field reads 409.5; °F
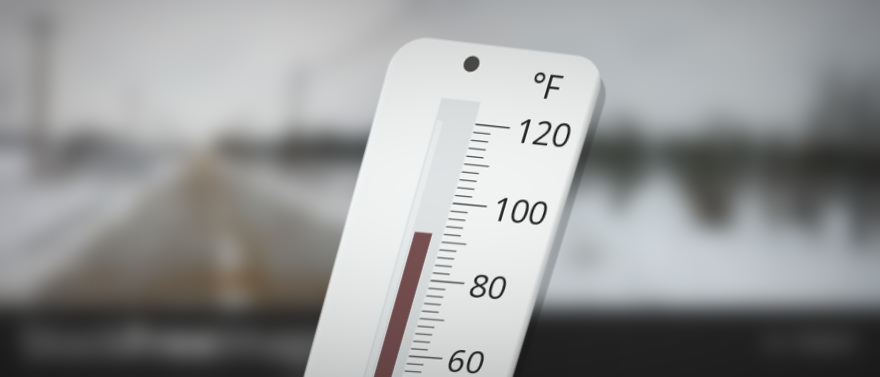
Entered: 92; °F
